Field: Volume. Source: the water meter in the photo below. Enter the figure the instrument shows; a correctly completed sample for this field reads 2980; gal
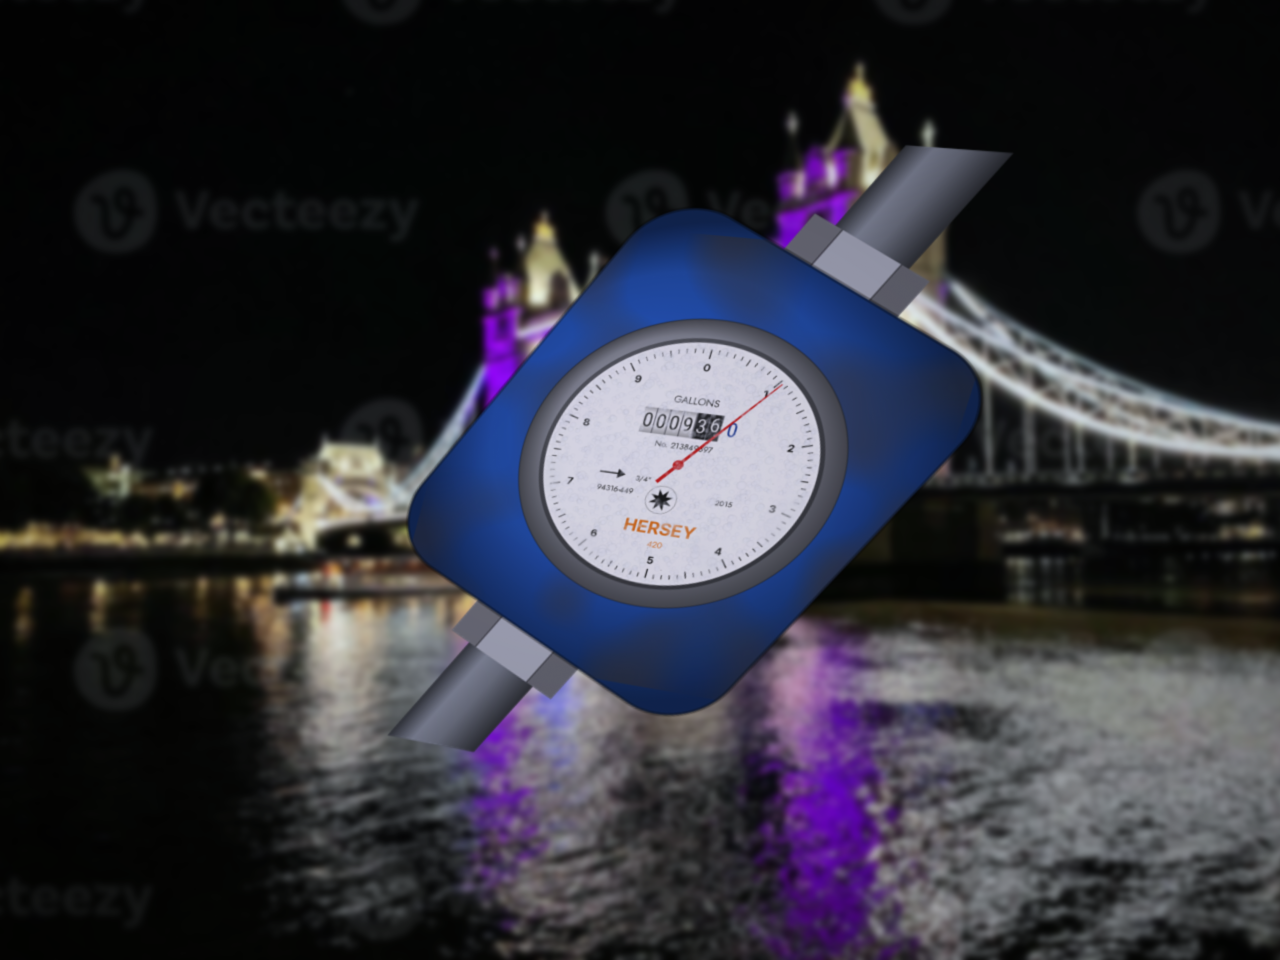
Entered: 9361.0; gal
